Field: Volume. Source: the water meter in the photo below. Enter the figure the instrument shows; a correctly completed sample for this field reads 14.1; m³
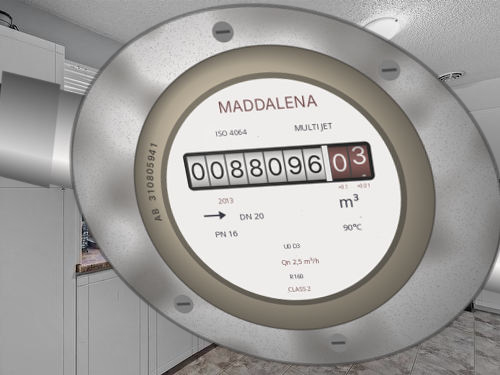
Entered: 88096.03; m³
